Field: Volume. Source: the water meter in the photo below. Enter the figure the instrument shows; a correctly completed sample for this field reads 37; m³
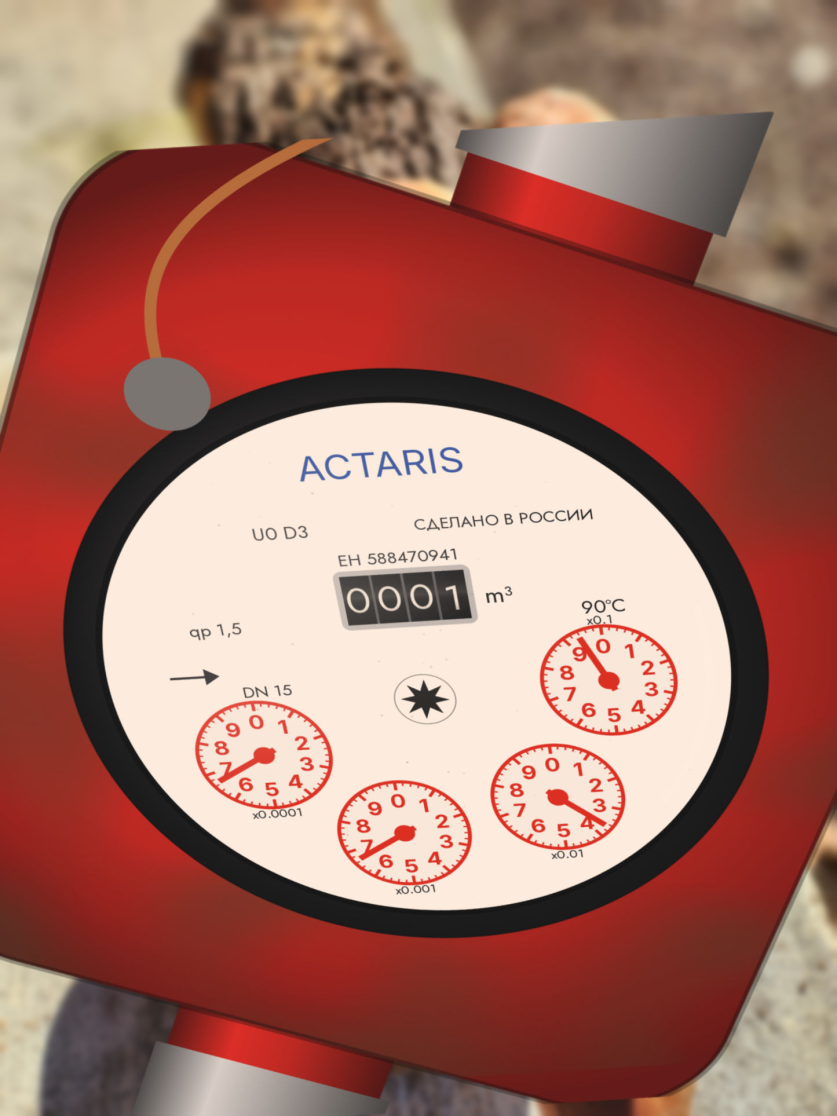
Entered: 0.9366; m³
